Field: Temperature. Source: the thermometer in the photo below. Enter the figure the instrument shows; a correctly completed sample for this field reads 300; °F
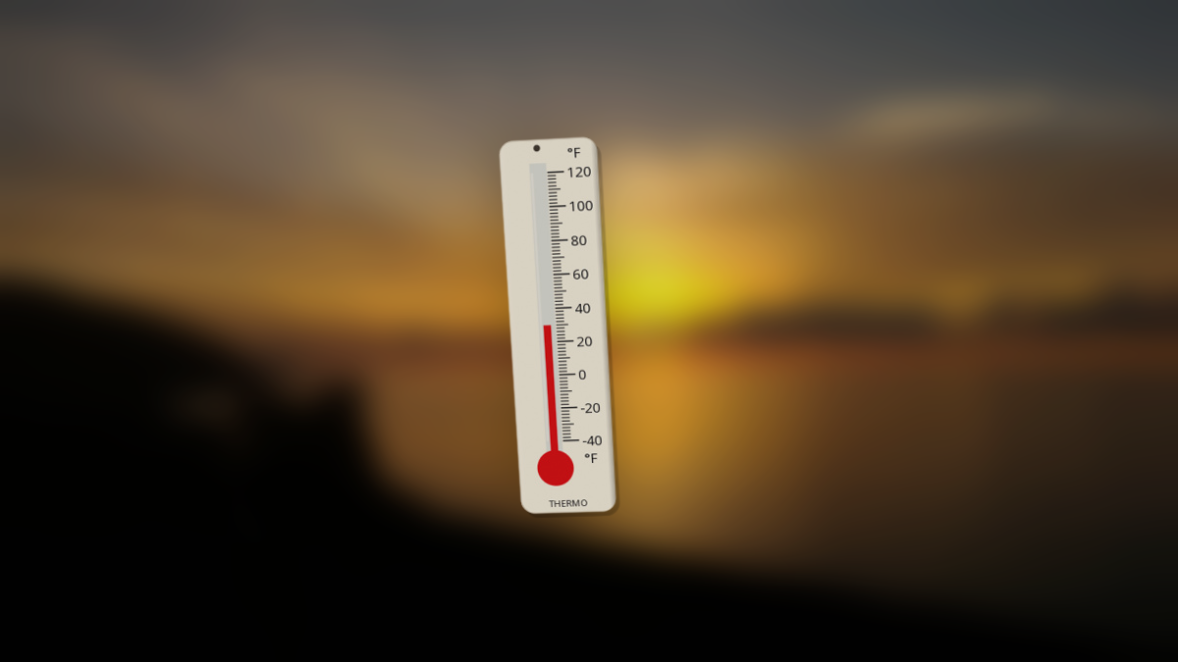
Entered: 30; °F
